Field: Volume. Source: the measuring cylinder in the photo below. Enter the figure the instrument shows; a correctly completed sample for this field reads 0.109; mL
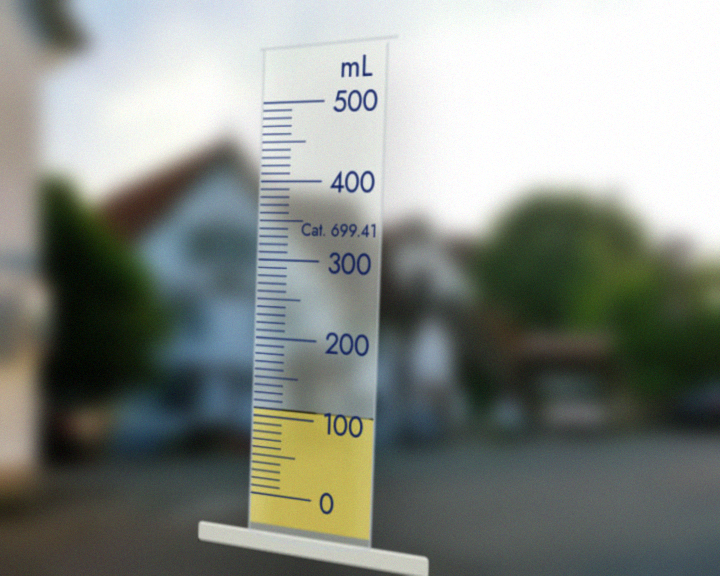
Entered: 110; mL
